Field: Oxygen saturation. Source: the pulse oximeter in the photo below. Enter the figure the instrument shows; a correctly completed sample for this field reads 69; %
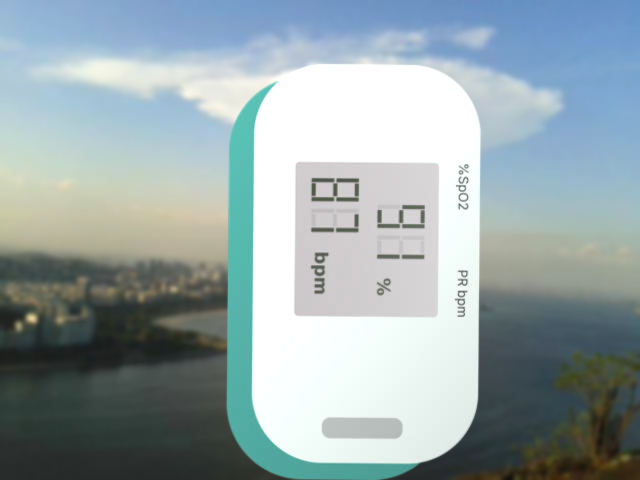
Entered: 91; %
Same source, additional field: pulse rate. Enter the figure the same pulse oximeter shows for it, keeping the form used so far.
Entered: 87; bpm
